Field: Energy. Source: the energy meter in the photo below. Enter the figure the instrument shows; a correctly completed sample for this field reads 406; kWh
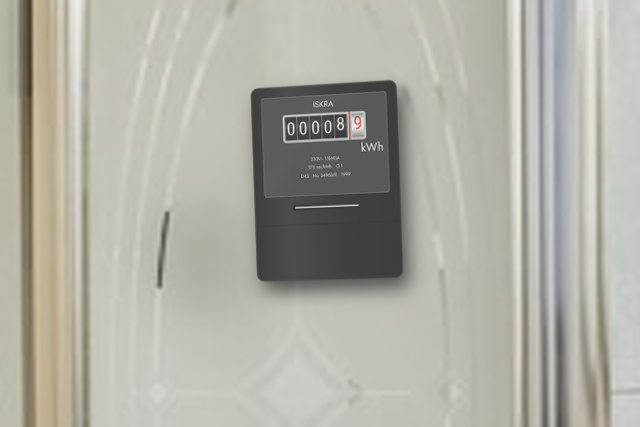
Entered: 8.9; kWh
